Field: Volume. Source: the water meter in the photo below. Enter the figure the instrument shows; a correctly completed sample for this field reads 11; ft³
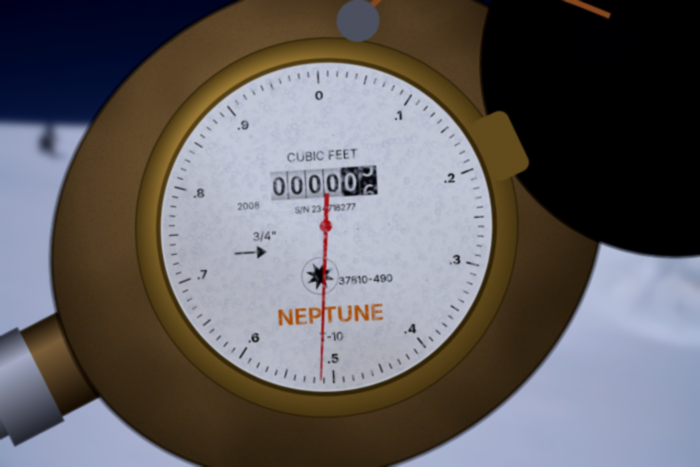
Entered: 5.51; ft³
